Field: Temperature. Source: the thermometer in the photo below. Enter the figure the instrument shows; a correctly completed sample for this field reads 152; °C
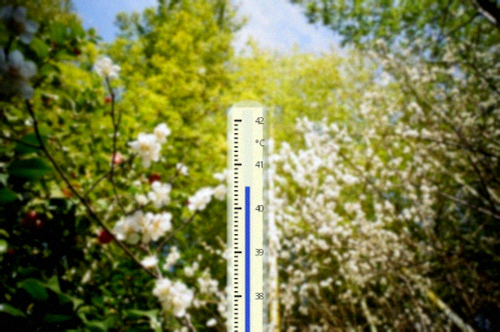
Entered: 40.5; °C
